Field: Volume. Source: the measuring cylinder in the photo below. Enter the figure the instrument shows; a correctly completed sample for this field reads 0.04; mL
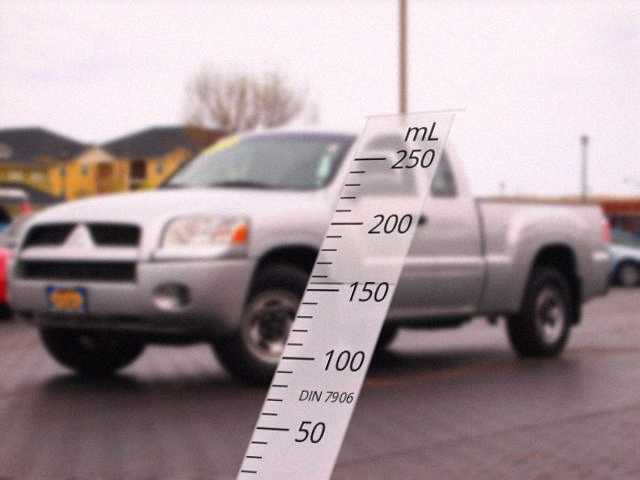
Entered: 155; mL
